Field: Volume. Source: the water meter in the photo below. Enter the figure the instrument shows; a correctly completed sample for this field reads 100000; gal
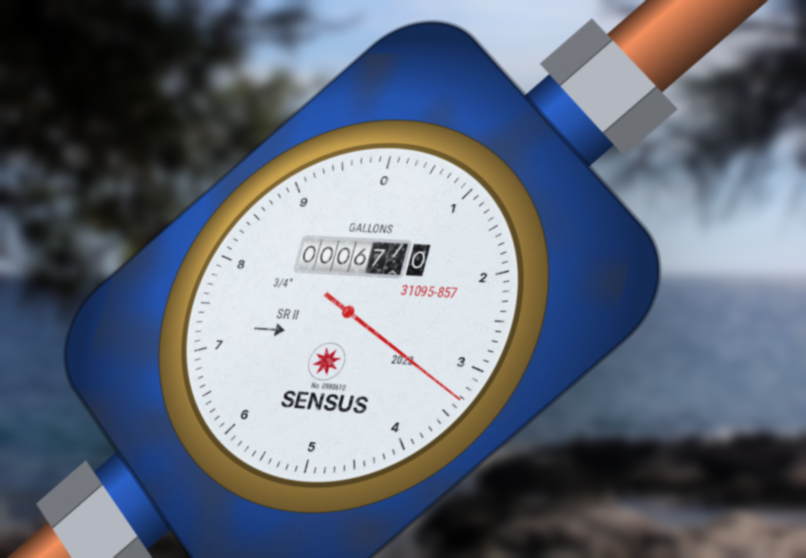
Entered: 6773.3; gal
